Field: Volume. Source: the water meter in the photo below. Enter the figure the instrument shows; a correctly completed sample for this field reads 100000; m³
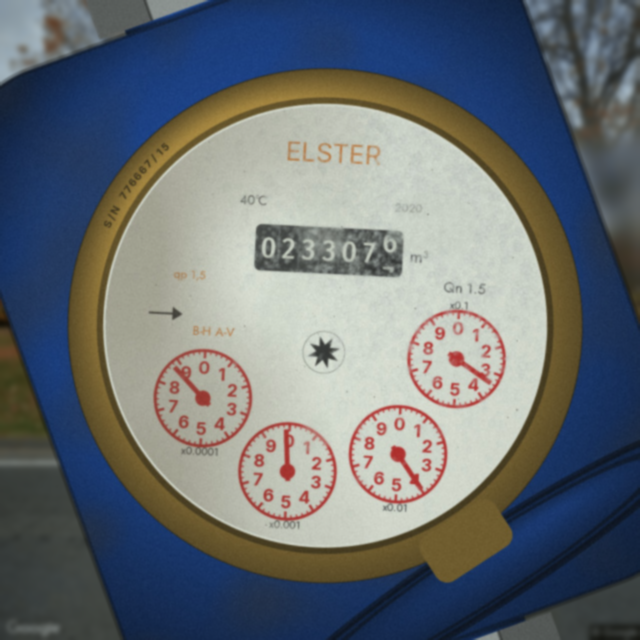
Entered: 233076.3398; m³
